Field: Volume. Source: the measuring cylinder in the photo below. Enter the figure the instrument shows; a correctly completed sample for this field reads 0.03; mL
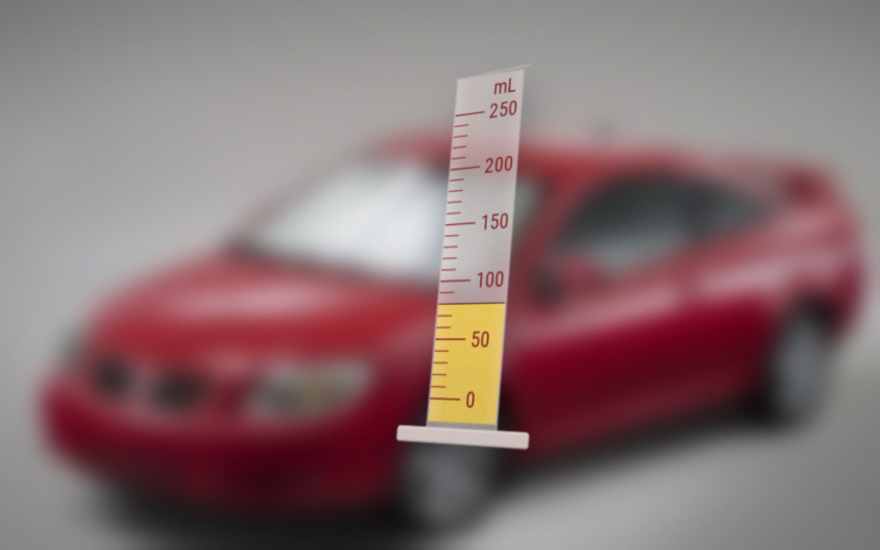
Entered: 80; mL
